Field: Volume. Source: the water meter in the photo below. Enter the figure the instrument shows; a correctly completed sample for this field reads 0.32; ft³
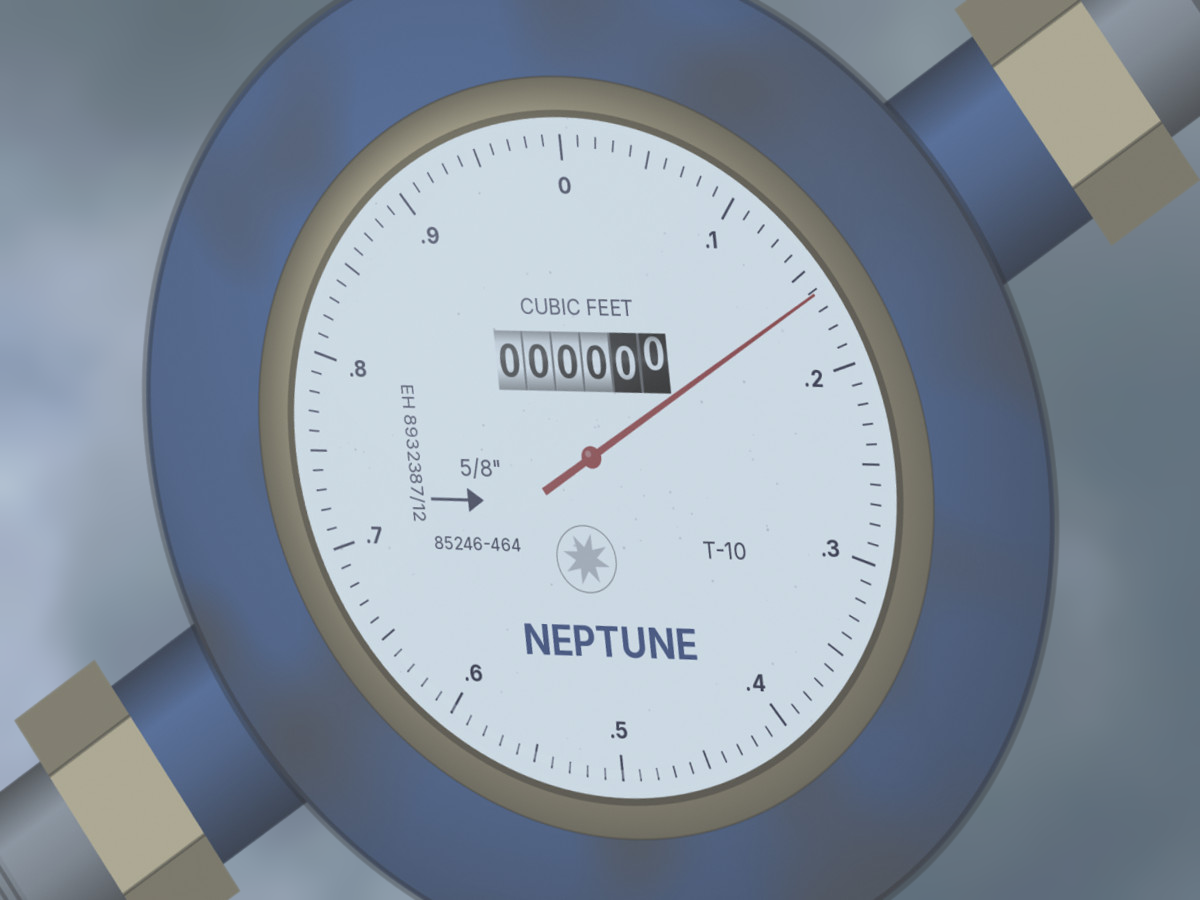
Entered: 0.16; ft³
